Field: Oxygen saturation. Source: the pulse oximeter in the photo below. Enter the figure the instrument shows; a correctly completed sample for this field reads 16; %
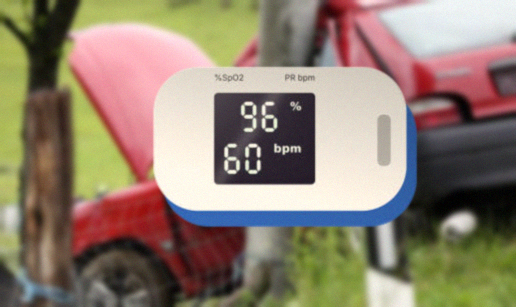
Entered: 96; %
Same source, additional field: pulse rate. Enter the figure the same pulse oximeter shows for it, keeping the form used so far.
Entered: 60; bpm
